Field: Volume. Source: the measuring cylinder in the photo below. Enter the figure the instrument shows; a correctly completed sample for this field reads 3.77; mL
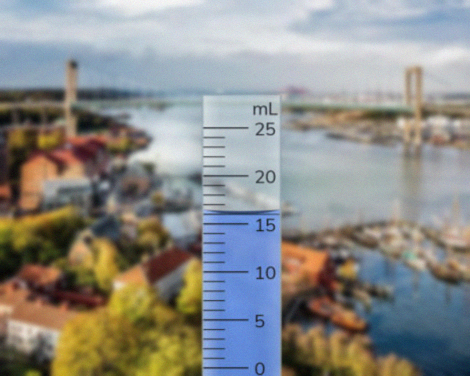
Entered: 16; mL
